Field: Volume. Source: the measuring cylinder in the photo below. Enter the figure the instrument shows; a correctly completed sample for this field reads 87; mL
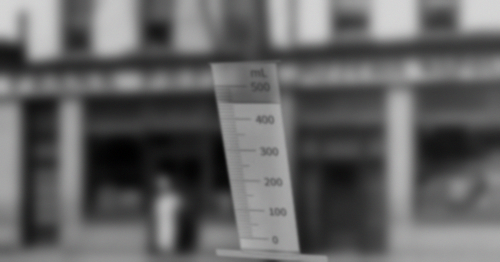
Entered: 450; mL
